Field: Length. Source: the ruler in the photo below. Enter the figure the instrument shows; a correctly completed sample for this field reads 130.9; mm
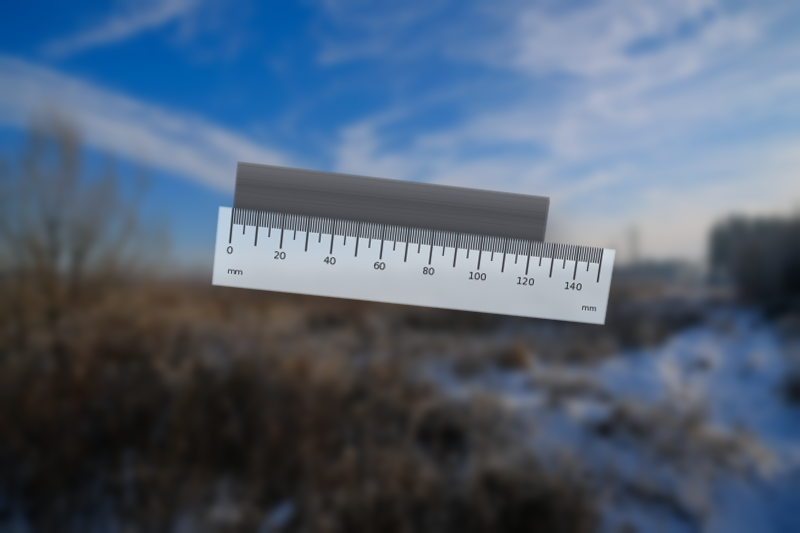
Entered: 125; mm
